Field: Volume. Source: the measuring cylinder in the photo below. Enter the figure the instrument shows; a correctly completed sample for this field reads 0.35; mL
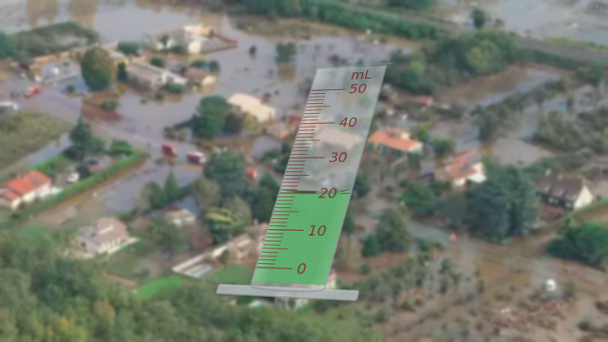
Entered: 20; mL
